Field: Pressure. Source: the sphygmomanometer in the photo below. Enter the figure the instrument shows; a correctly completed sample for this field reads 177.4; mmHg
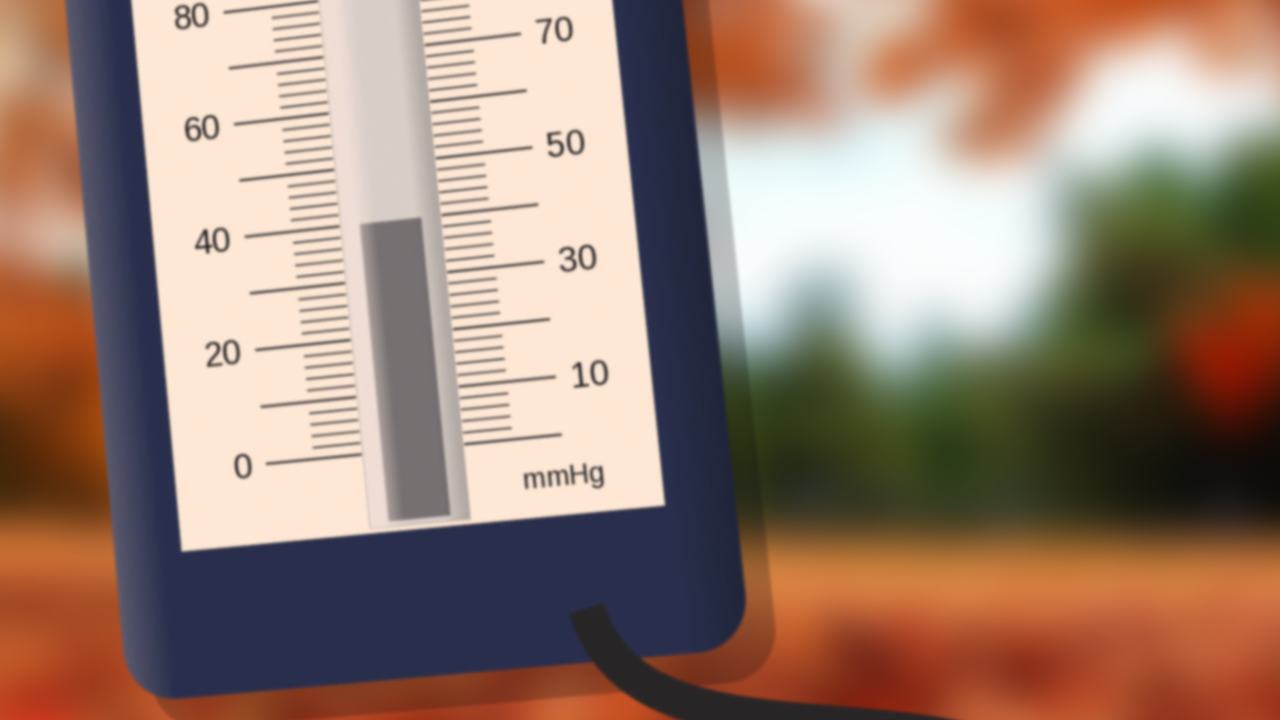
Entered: 40; mmHg
